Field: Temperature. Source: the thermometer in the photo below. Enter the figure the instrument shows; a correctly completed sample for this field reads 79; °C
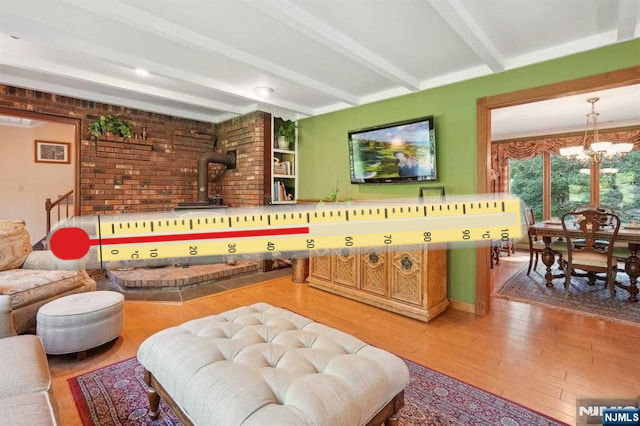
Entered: 50; °C
